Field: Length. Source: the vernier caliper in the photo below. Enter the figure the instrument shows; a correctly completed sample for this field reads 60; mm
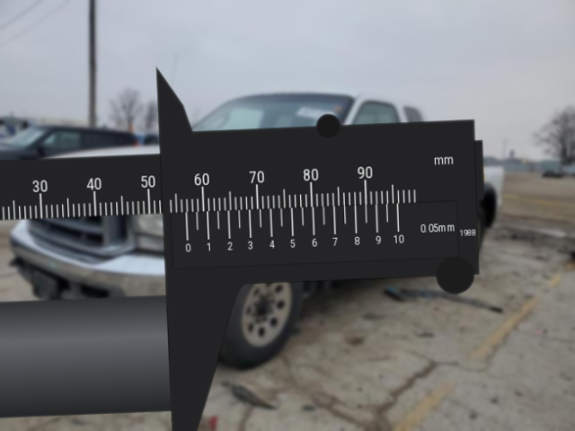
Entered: 56.8; mm
